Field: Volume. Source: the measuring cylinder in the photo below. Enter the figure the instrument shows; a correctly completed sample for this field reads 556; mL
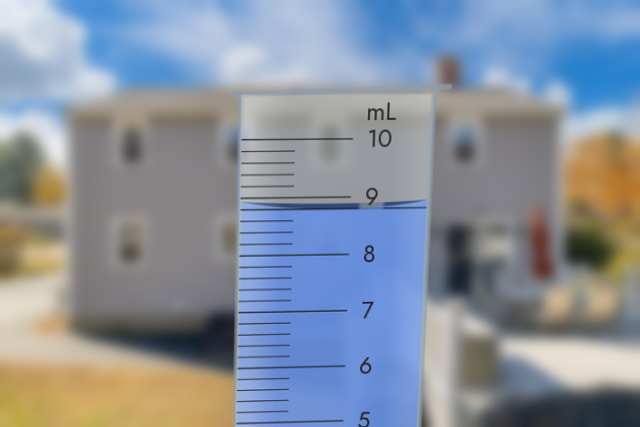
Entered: 8.8; mL
